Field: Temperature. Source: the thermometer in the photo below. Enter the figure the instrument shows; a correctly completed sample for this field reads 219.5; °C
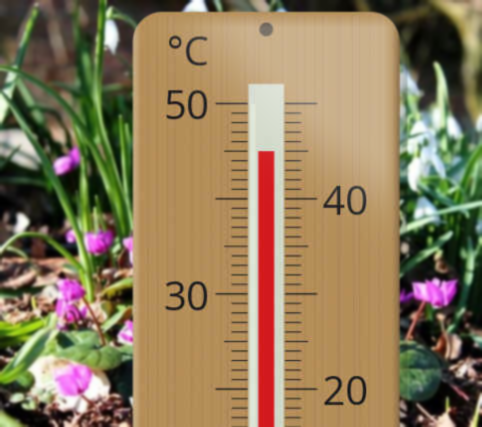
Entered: 45; °C
